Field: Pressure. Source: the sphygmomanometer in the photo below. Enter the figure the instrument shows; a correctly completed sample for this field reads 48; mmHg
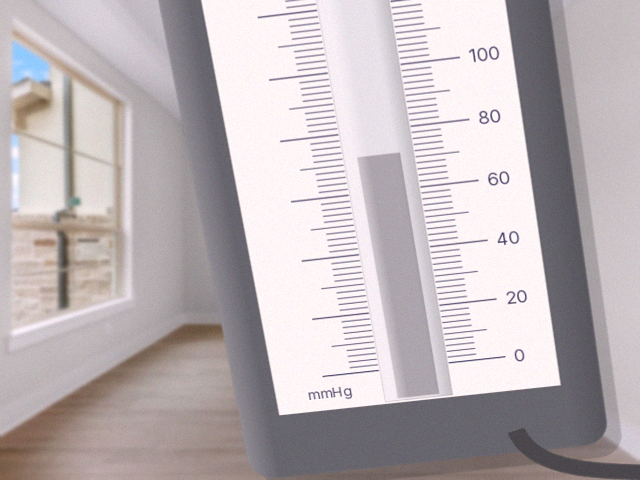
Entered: 72; mmHg
